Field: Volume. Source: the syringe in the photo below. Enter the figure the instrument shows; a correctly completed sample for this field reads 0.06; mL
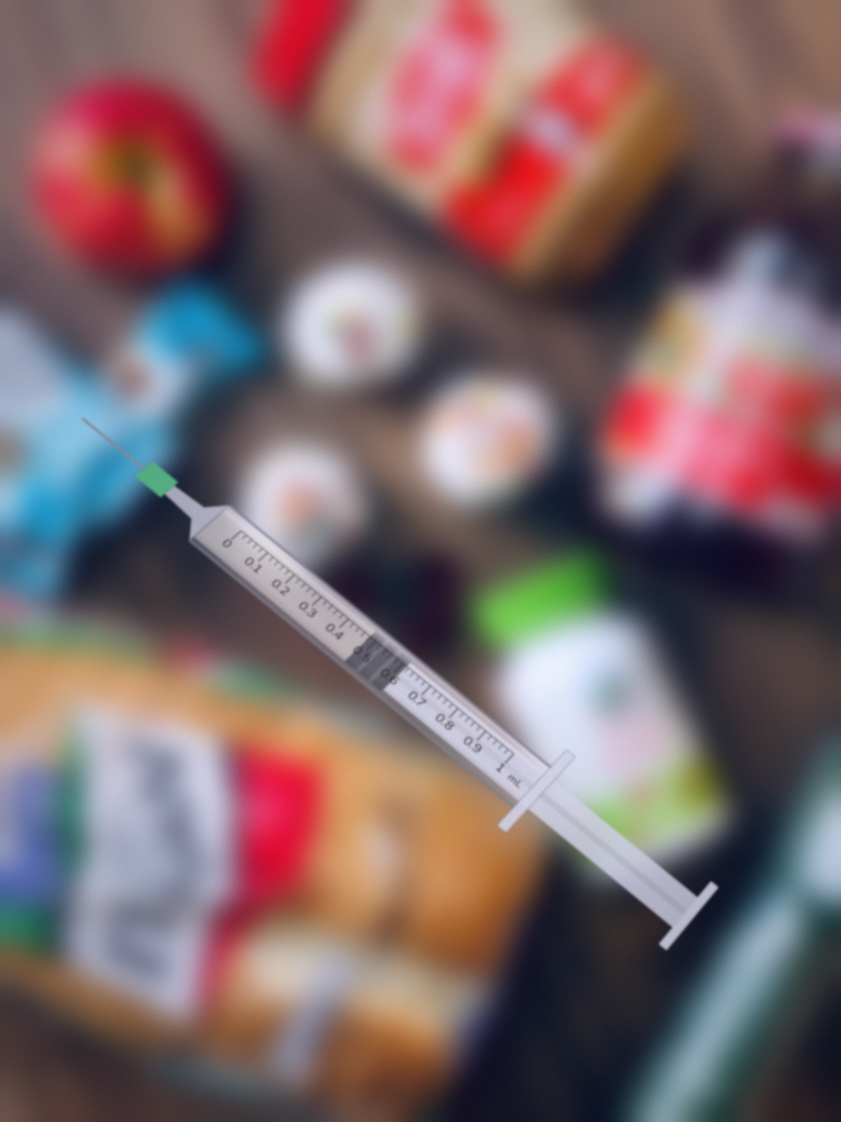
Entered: 0.48; mL
